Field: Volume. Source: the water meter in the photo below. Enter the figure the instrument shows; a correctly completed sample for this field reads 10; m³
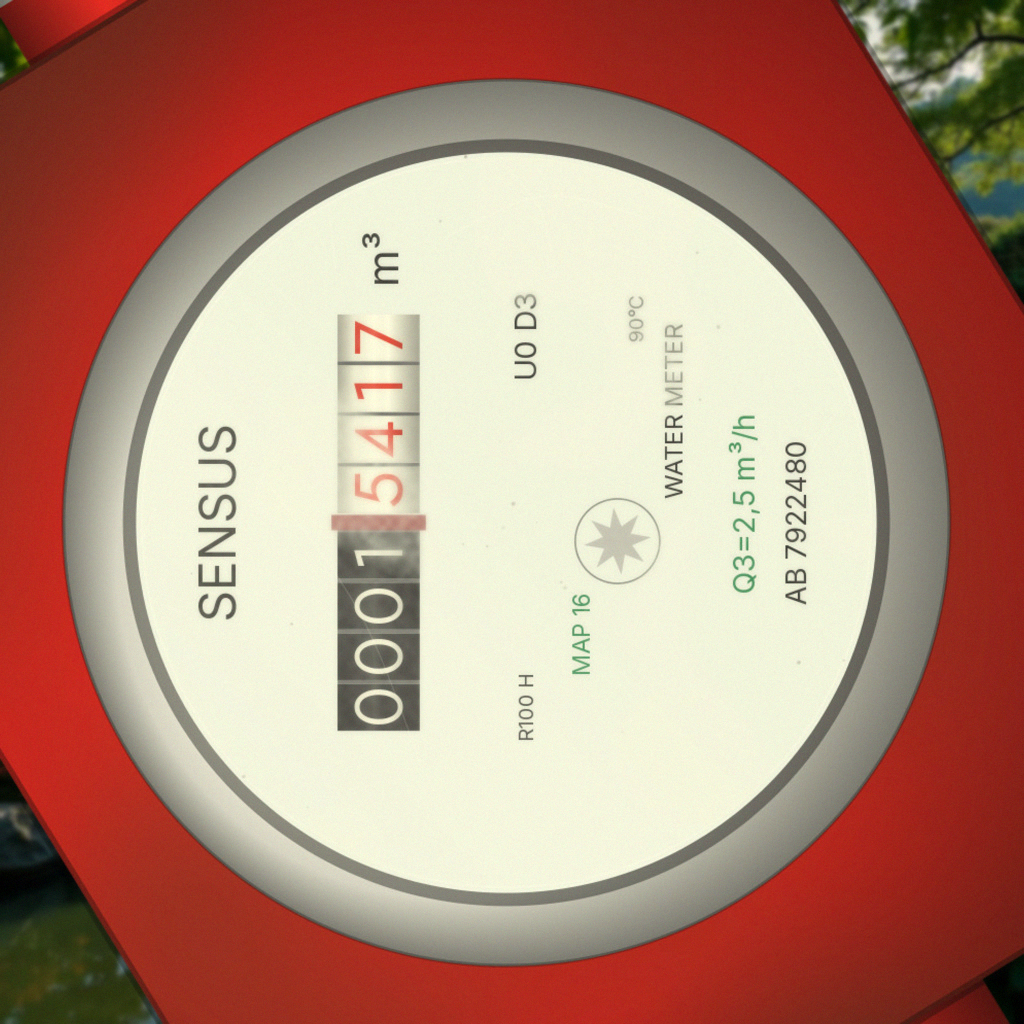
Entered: 1.5417; m³
